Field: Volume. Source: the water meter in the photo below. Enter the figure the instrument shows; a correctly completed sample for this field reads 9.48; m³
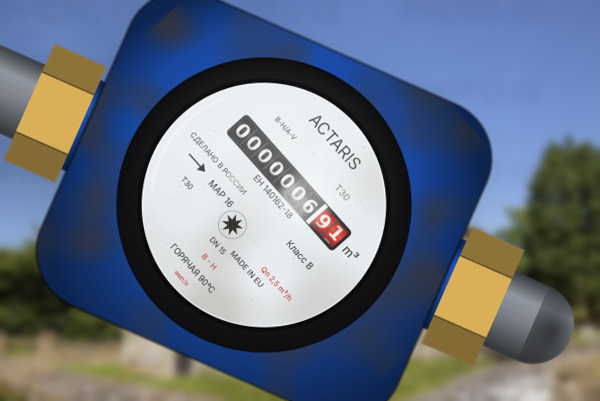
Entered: 6.91; m³
